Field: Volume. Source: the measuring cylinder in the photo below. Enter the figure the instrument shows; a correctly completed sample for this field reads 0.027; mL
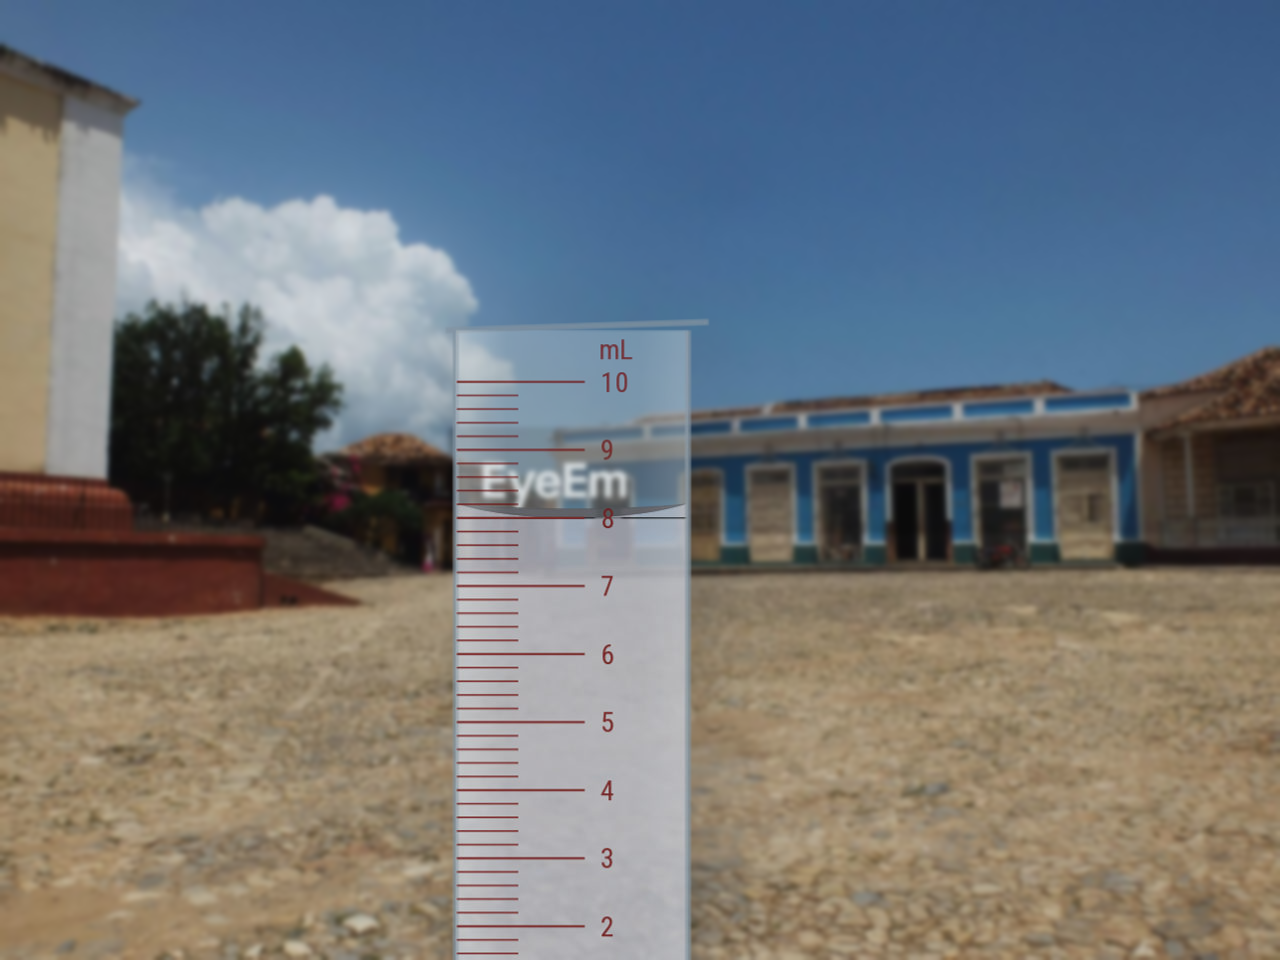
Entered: 8; mL
